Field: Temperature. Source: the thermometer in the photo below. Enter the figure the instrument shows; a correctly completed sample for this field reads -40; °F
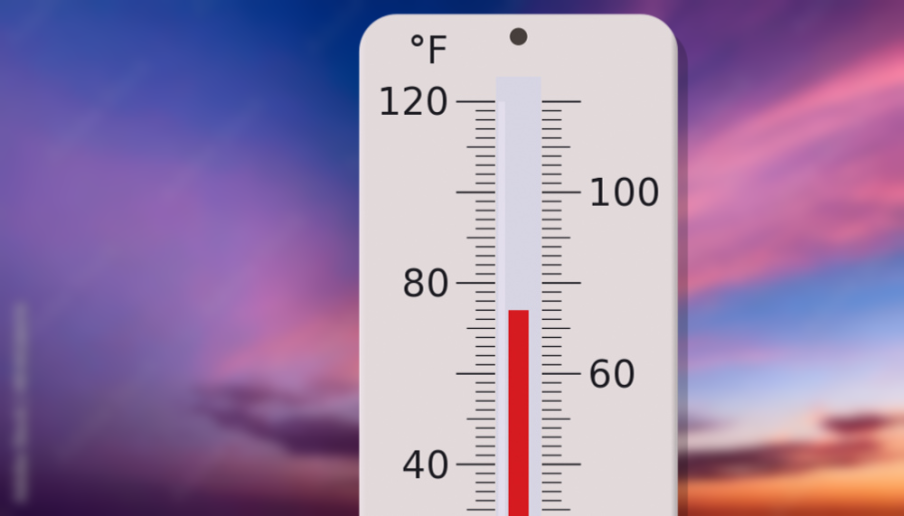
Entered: 74; °F
